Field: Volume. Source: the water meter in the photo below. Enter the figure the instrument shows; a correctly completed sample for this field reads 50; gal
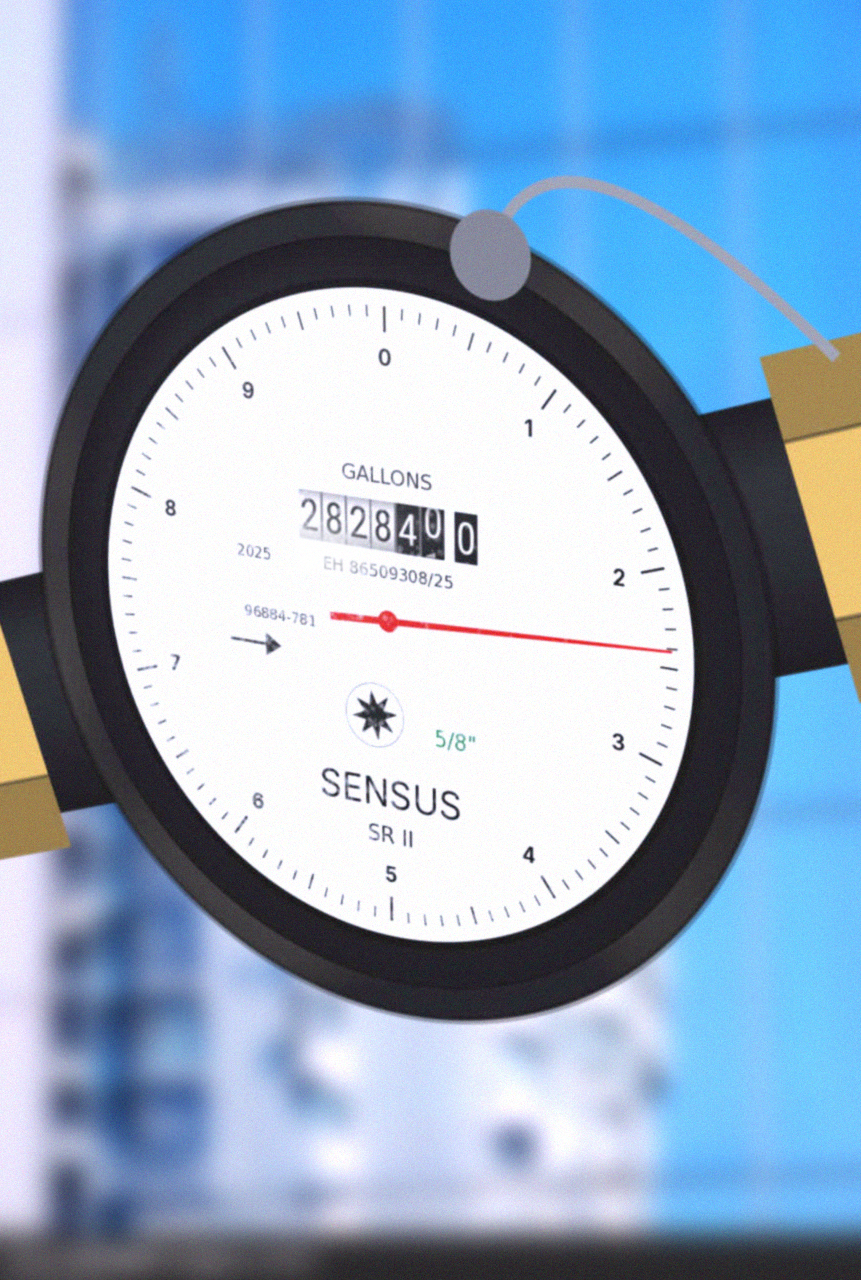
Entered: 2828402.4; gal
